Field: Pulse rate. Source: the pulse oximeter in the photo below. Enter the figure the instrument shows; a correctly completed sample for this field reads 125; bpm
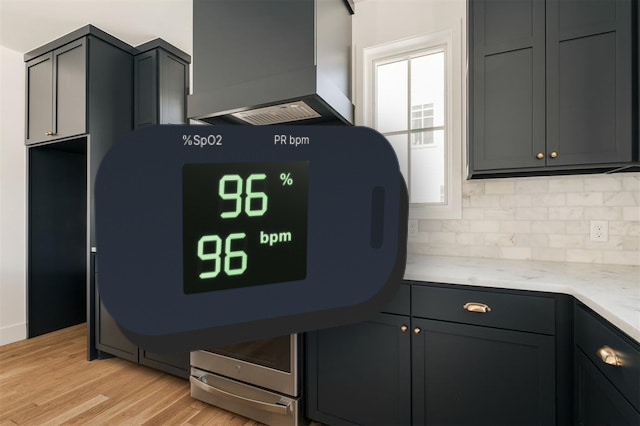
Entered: 96; bpm
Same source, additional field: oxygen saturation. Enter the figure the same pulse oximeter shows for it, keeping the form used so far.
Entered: 96; %
